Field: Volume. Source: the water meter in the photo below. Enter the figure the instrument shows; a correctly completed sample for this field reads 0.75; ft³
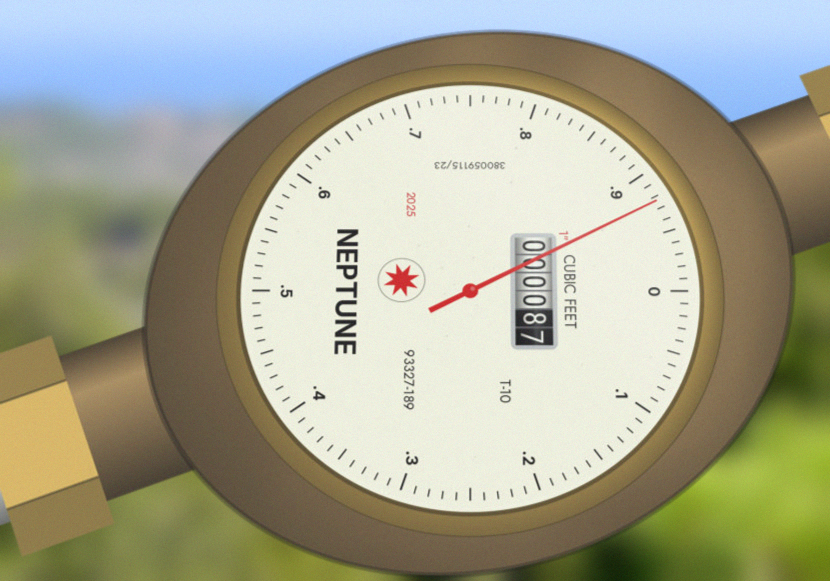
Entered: 86.92; ft³
